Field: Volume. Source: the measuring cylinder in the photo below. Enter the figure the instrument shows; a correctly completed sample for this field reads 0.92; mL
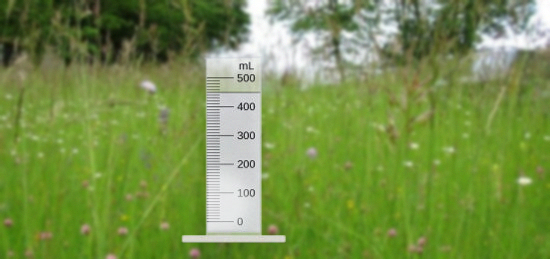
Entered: 450; mL
